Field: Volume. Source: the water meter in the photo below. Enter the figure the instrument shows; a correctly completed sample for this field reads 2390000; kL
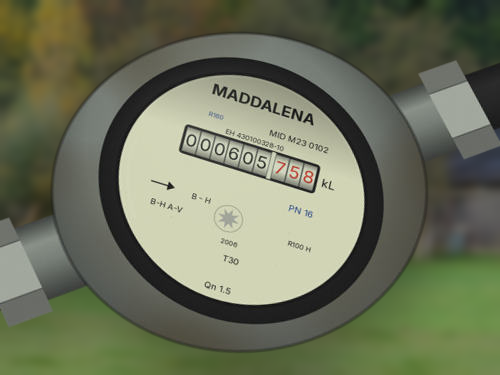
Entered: 605.758; kL
